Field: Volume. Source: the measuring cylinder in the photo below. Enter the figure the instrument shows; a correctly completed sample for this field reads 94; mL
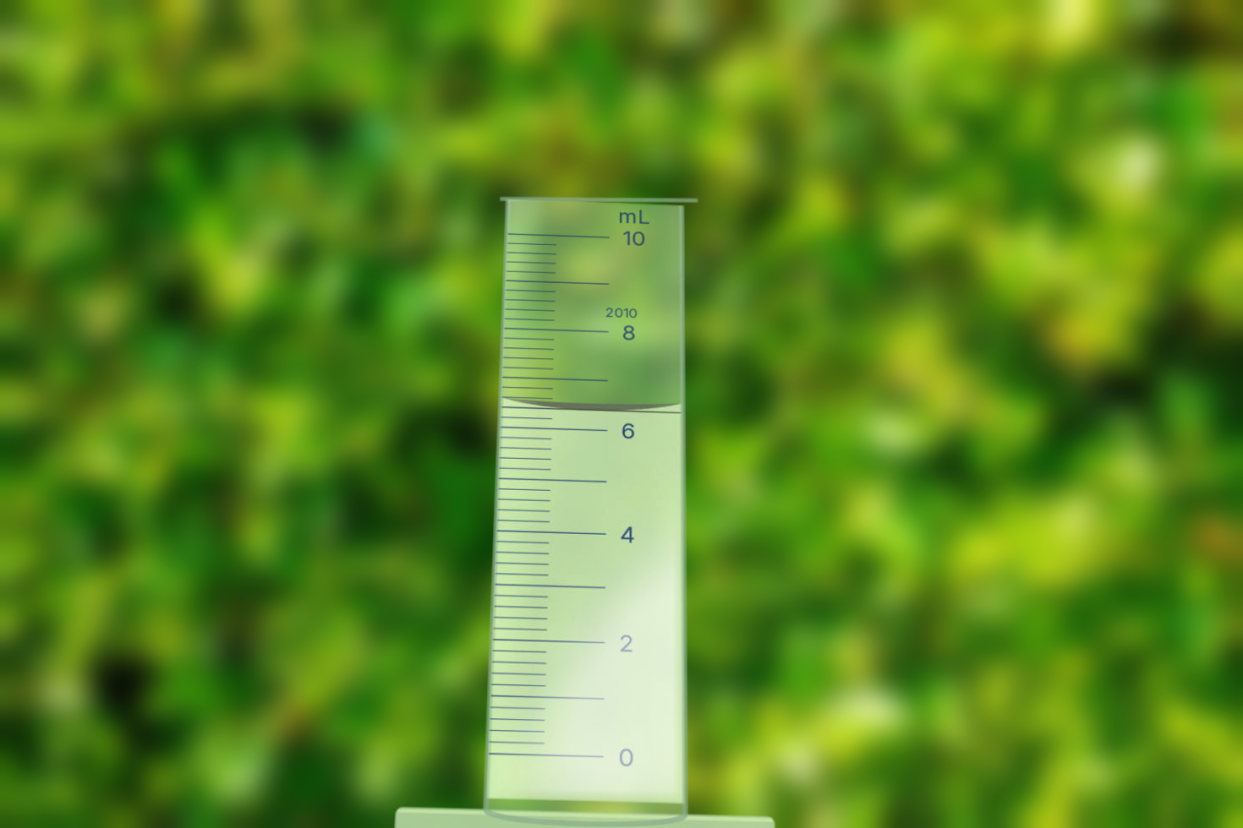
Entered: 6.4; mL
